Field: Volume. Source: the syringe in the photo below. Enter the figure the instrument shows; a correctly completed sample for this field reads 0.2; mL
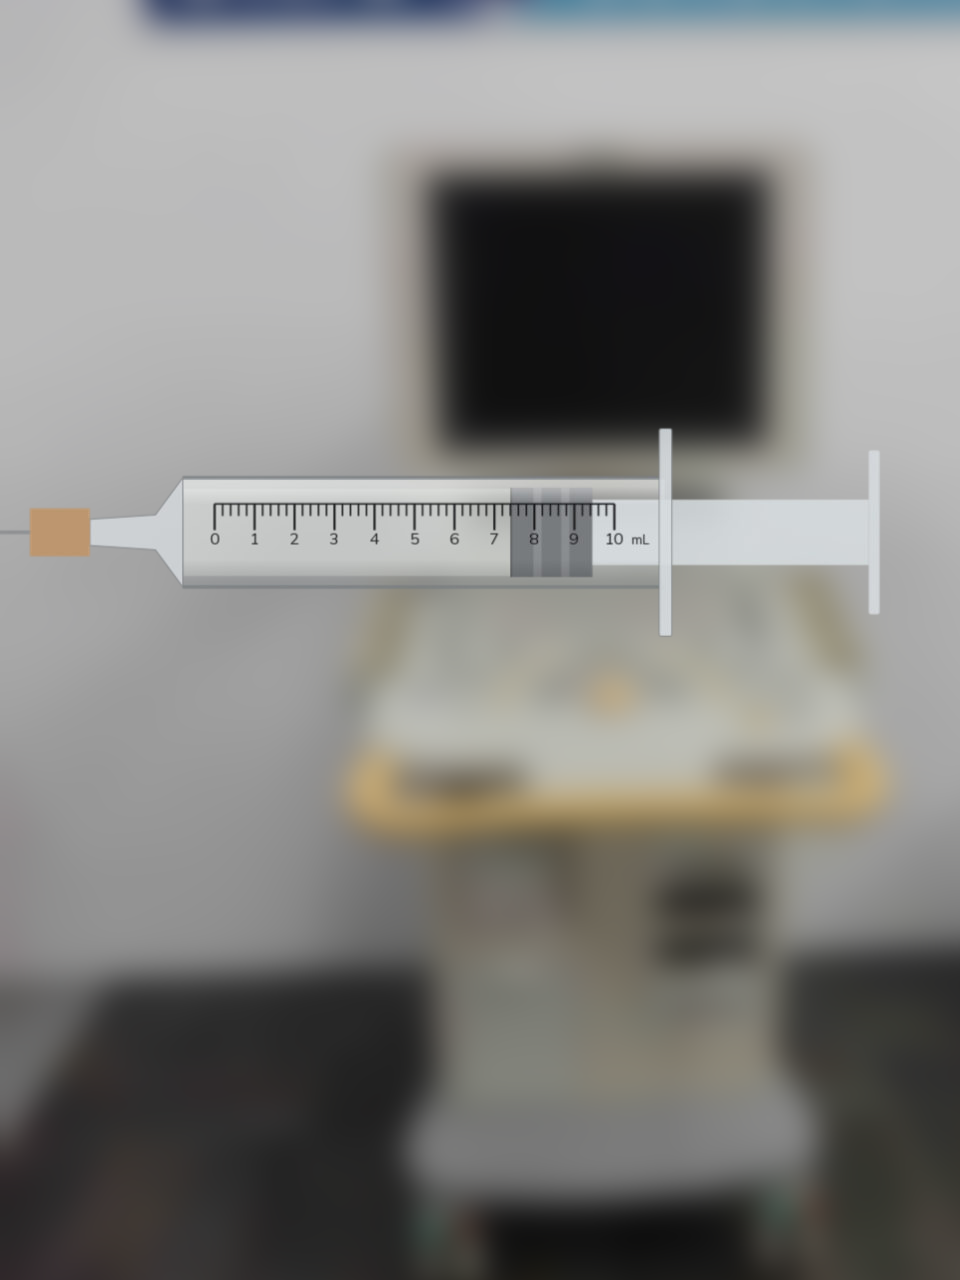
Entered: 7.4; mL
